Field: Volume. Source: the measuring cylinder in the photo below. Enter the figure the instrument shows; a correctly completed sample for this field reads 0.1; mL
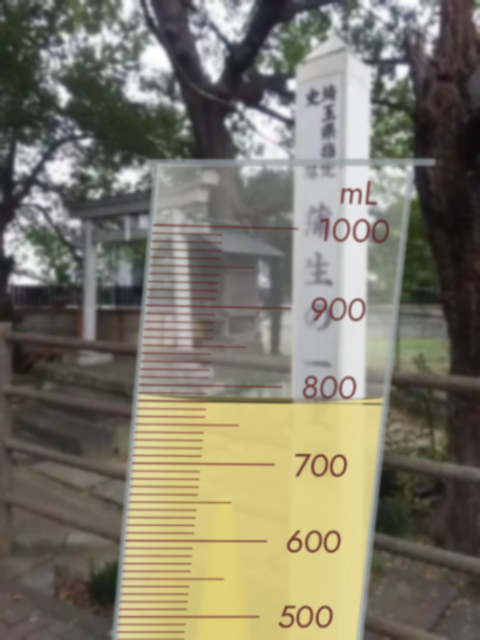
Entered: 780; mL
